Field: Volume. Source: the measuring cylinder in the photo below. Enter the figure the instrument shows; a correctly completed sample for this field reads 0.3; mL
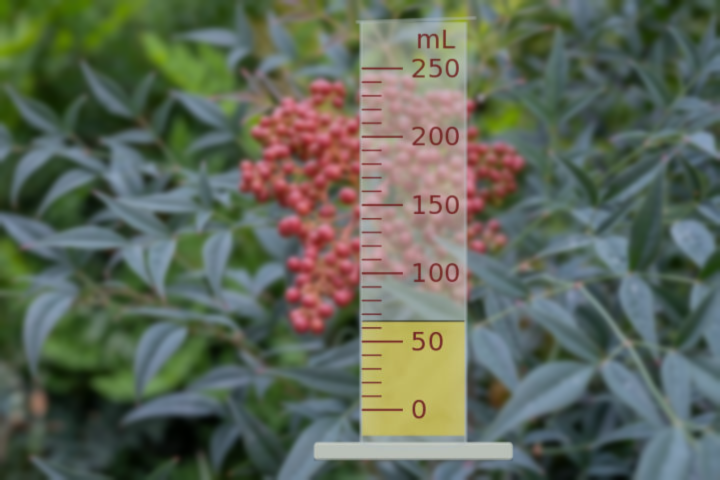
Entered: 65; mL
